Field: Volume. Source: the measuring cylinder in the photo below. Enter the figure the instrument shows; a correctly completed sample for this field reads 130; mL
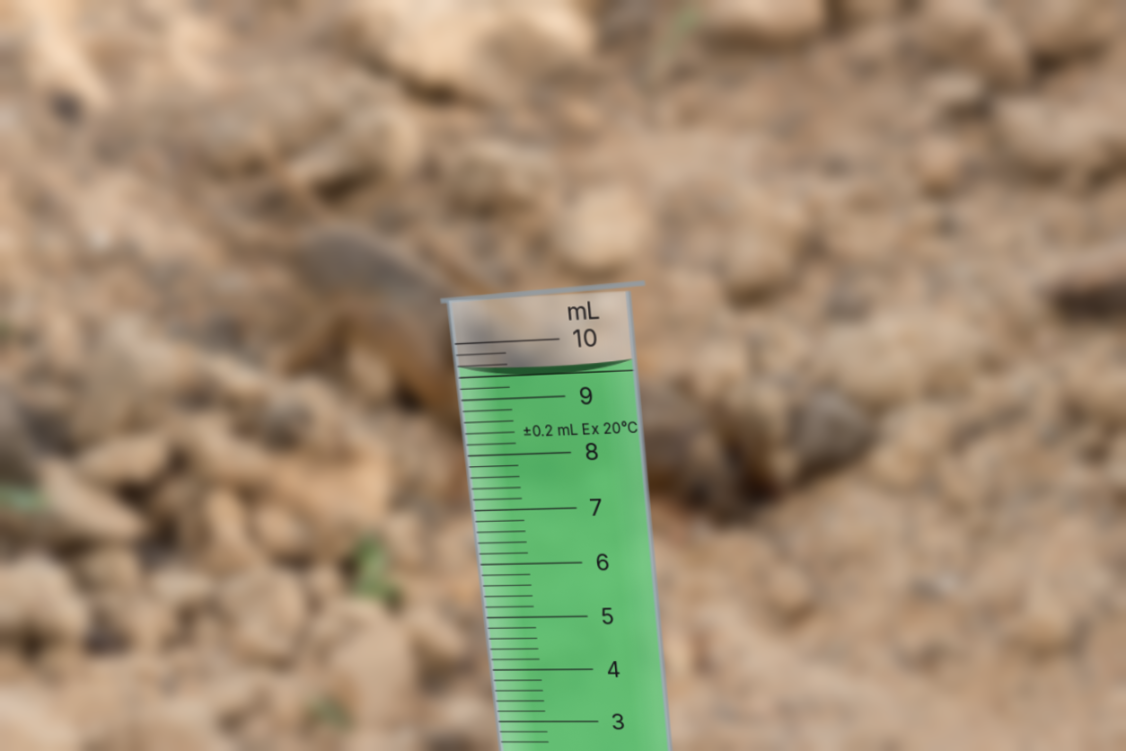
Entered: 9.4; mL
